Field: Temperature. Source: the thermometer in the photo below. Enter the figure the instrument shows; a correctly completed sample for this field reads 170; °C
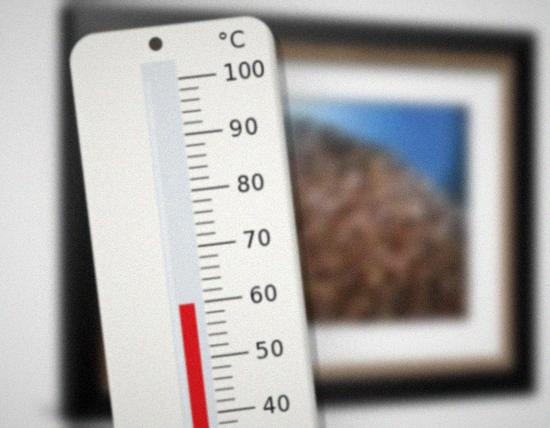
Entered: 60; °C
